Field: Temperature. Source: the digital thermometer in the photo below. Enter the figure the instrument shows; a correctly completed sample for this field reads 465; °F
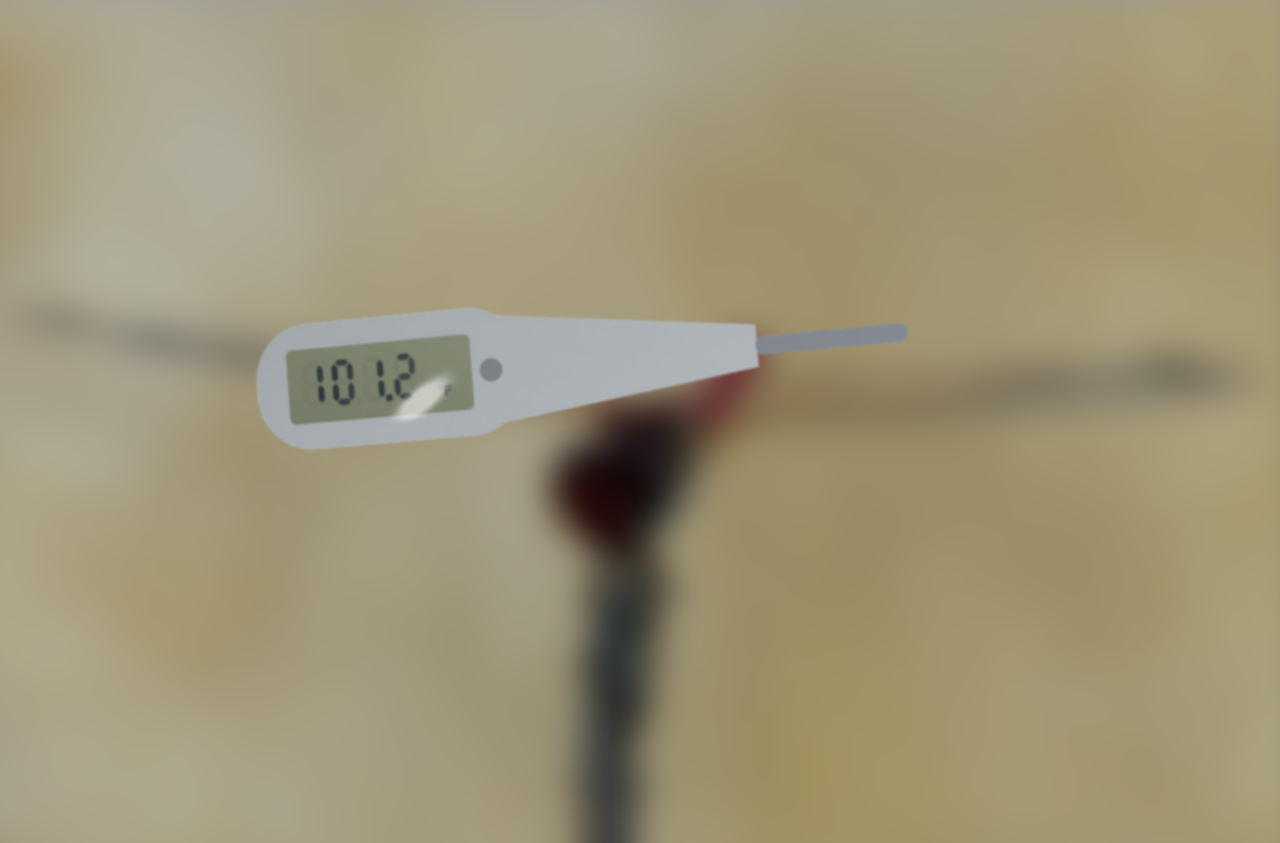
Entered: 101.2; °F
